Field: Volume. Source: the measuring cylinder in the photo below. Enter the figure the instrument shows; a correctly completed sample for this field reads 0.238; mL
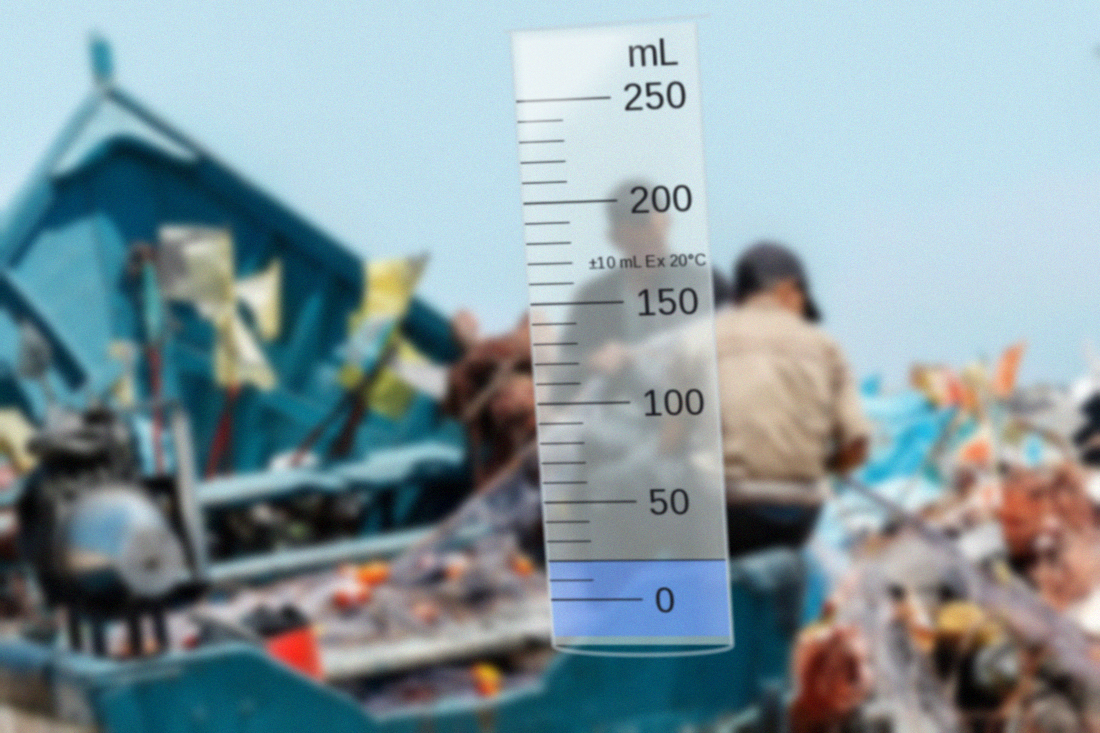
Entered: 20; mL
